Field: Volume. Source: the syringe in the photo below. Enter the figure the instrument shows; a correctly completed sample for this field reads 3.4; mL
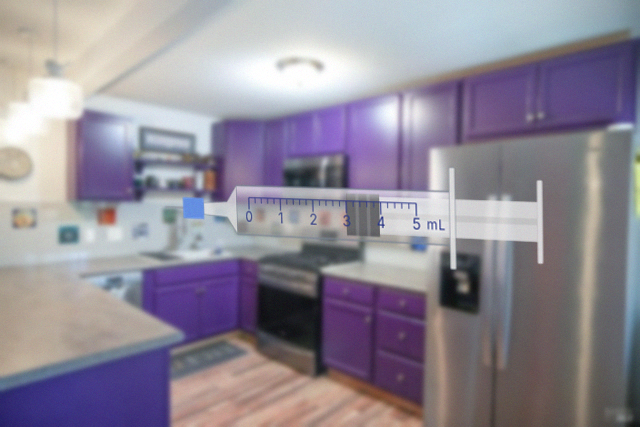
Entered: 3; mL
